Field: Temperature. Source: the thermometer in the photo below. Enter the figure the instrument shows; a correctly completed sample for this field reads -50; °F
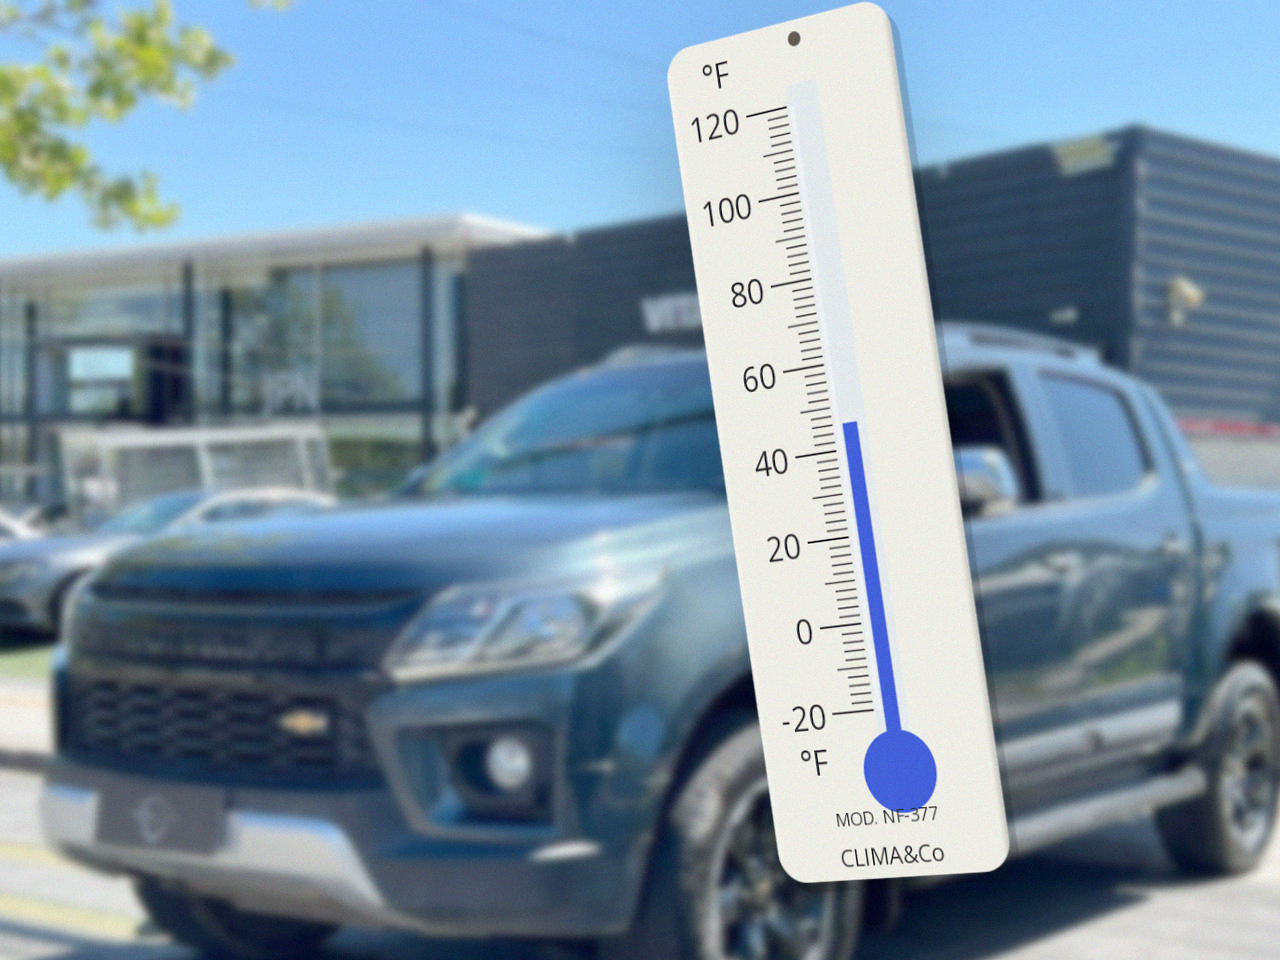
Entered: 46; °F
